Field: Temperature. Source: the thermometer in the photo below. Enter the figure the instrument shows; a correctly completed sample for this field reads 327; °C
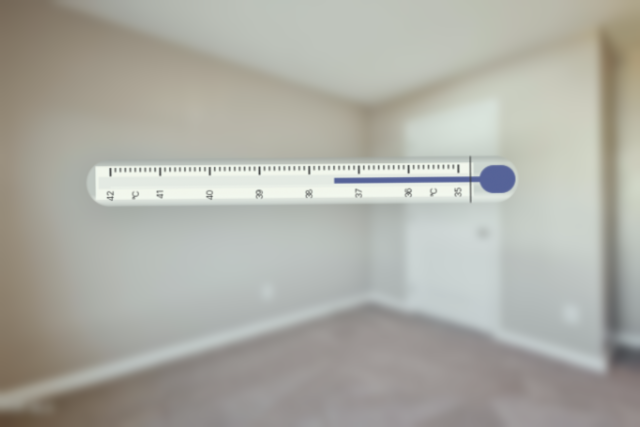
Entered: 37.5; °C
